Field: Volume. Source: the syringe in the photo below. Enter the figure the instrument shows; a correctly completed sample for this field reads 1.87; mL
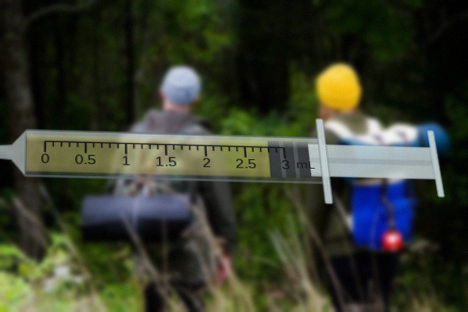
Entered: 2.8; mL
